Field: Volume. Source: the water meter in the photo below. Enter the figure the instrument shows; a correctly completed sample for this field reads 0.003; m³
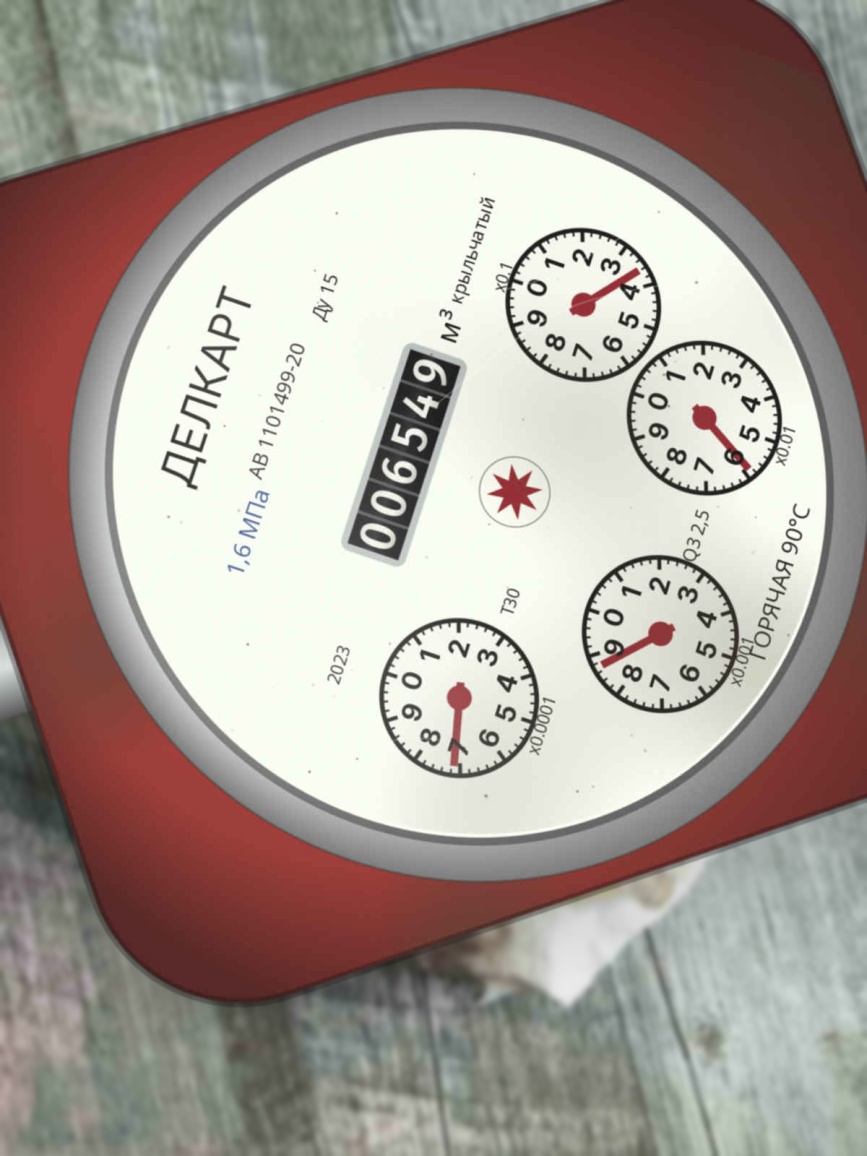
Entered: 6549.3587; m³
